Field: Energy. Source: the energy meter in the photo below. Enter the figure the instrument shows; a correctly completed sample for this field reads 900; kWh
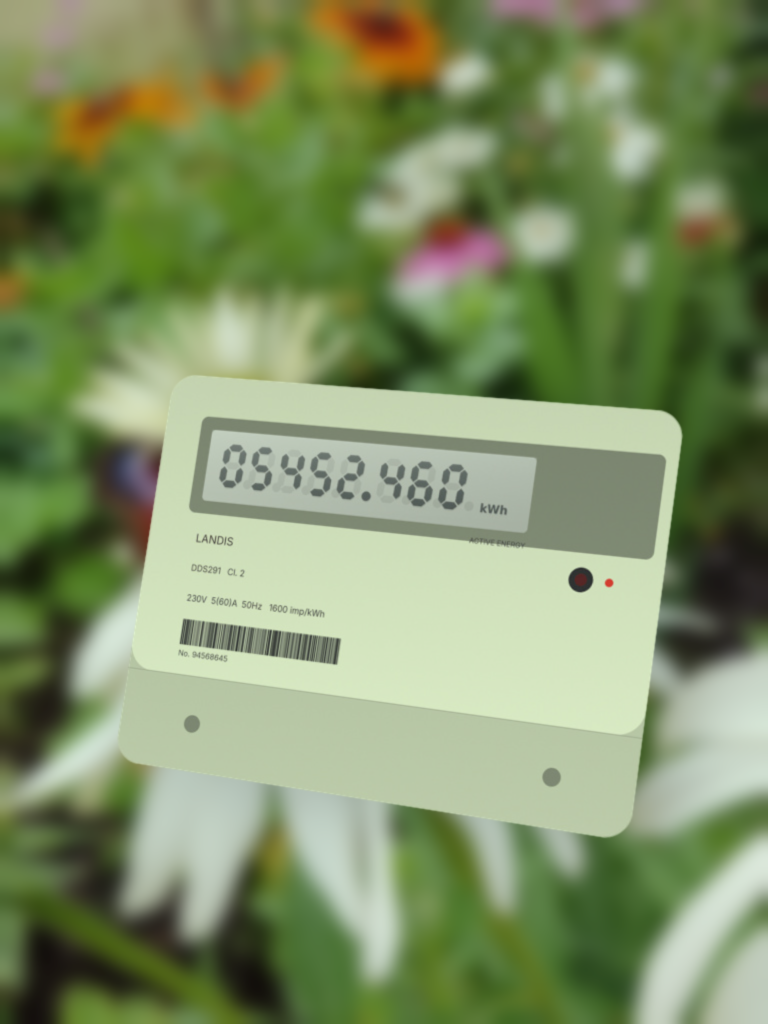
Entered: 5452.460; kWh
